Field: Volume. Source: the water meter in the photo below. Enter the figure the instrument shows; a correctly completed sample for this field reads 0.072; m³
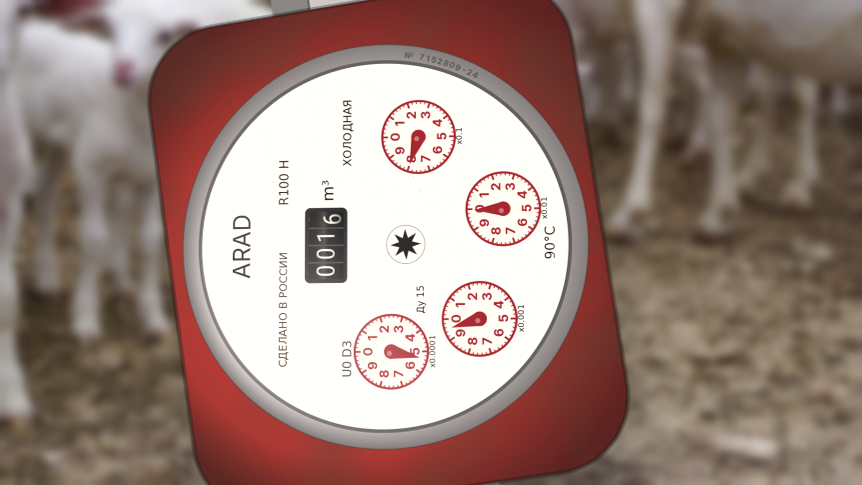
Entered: 15.7995; m³
